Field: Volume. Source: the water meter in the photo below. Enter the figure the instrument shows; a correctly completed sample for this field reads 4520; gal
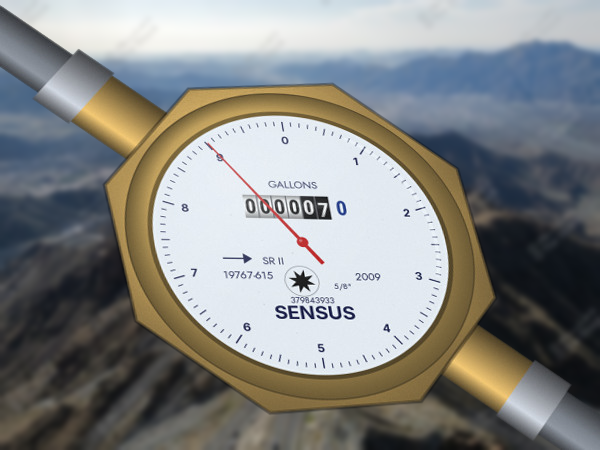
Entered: 69.0; gal
